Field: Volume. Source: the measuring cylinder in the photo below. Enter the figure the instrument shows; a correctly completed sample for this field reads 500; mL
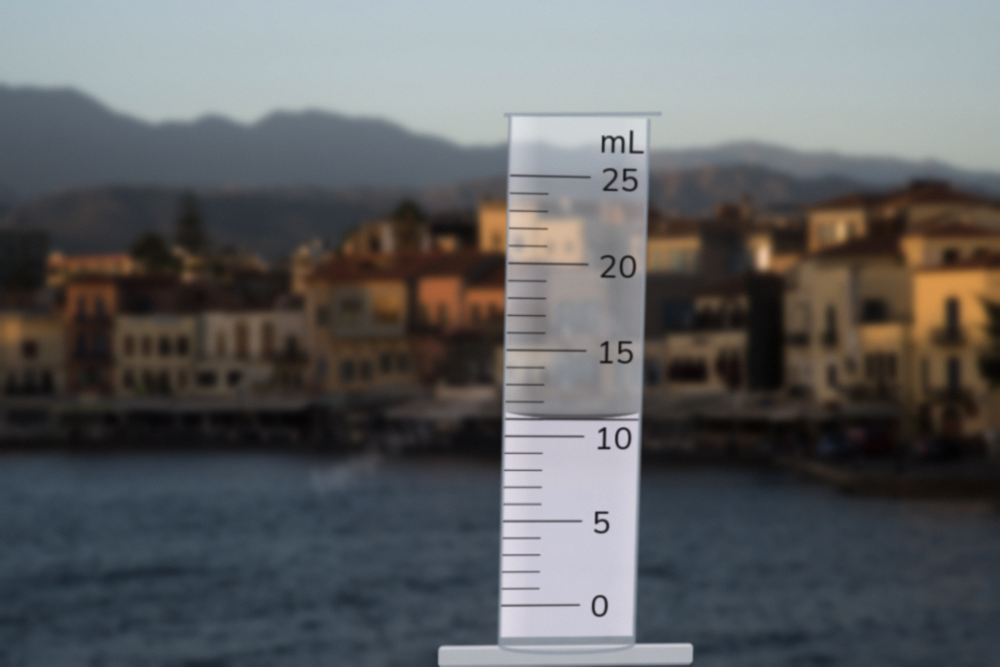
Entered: 11; mL
